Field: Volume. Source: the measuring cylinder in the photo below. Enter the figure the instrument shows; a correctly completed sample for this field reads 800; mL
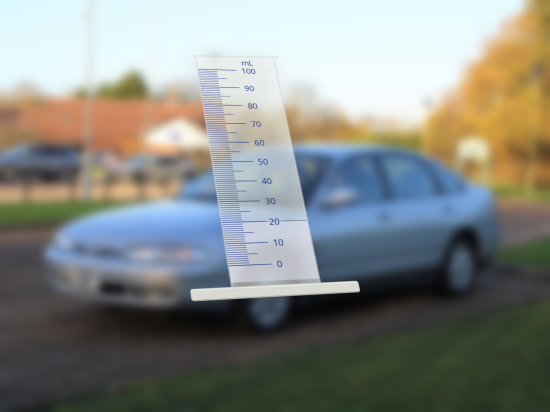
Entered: 20; mL
